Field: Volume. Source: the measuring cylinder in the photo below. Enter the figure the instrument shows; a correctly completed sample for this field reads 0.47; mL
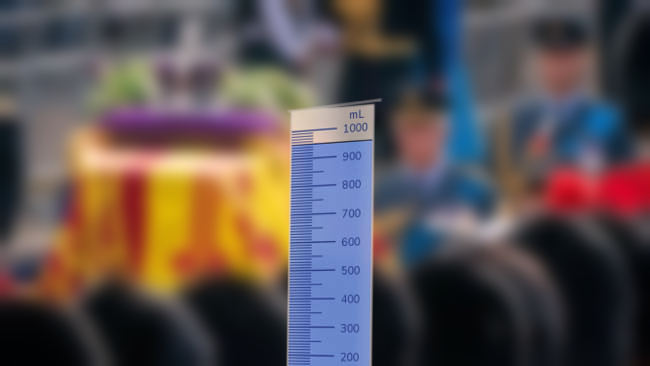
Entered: 950; mL
